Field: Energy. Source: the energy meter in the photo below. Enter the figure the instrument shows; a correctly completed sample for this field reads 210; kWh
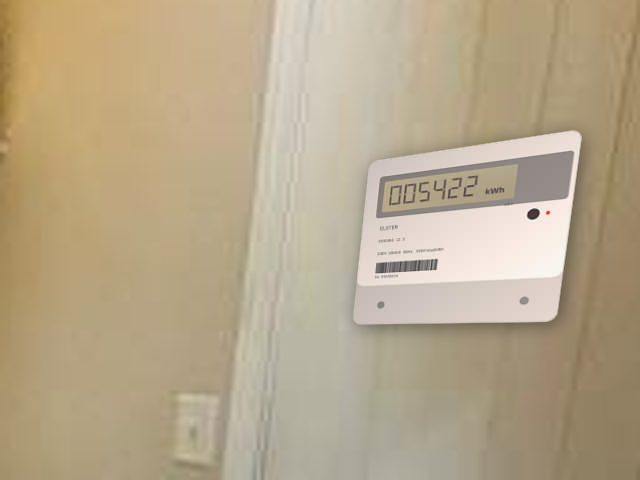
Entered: 5422; kWh
